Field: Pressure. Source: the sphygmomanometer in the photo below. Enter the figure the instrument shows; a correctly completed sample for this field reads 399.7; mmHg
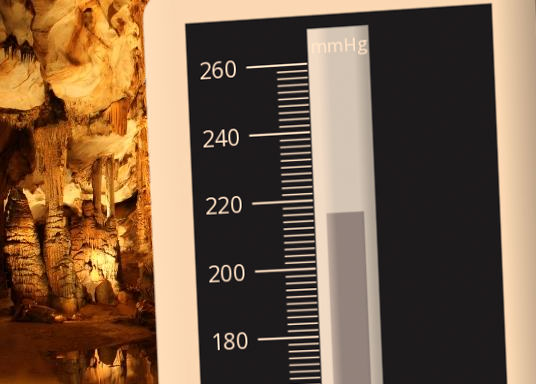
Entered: 216; mmHg
